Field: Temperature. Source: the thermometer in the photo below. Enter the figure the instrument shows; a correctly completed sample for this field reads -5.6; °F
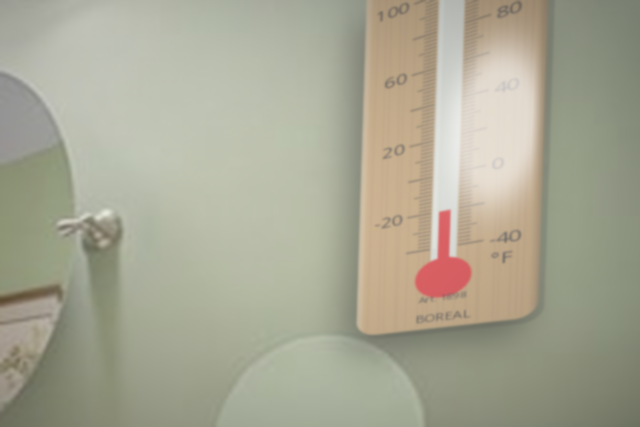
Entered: -20; °F
